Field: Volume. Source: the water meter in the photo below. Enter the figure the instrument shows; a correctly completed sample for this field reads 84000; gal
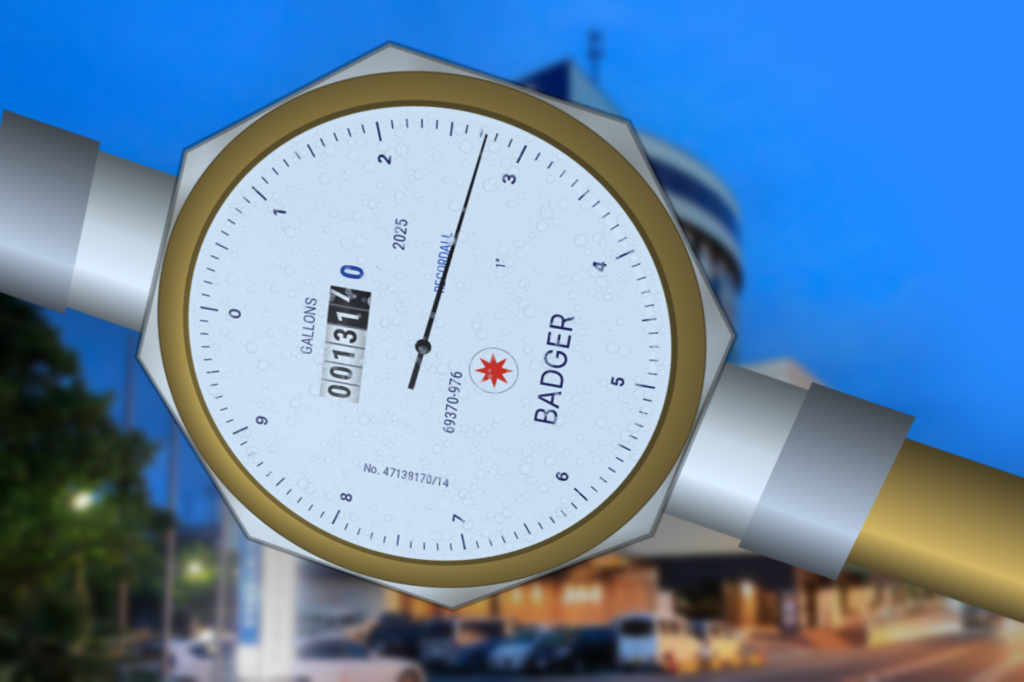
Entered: 13172.7; gal
